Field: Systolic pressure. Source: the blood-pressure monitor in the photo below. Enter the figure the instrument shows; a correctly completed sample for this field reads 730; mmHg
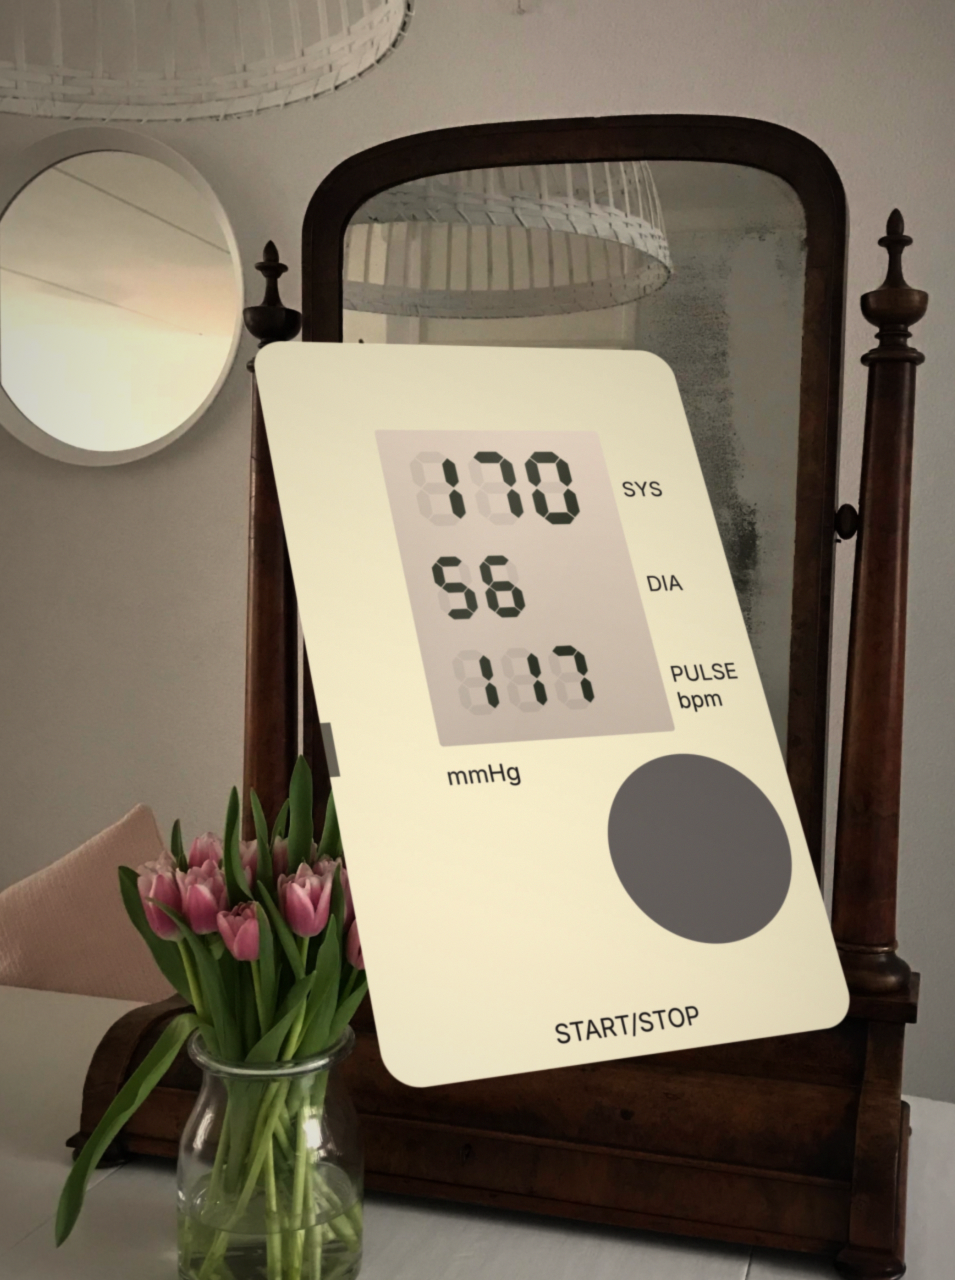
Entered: 170; mmHg
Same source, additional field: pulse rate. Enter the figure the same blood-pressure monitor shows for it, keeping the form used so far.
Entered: 117; bpm
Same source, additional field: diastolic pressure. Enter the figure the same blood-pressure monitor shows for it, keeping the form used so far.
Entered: 56; mmHg
